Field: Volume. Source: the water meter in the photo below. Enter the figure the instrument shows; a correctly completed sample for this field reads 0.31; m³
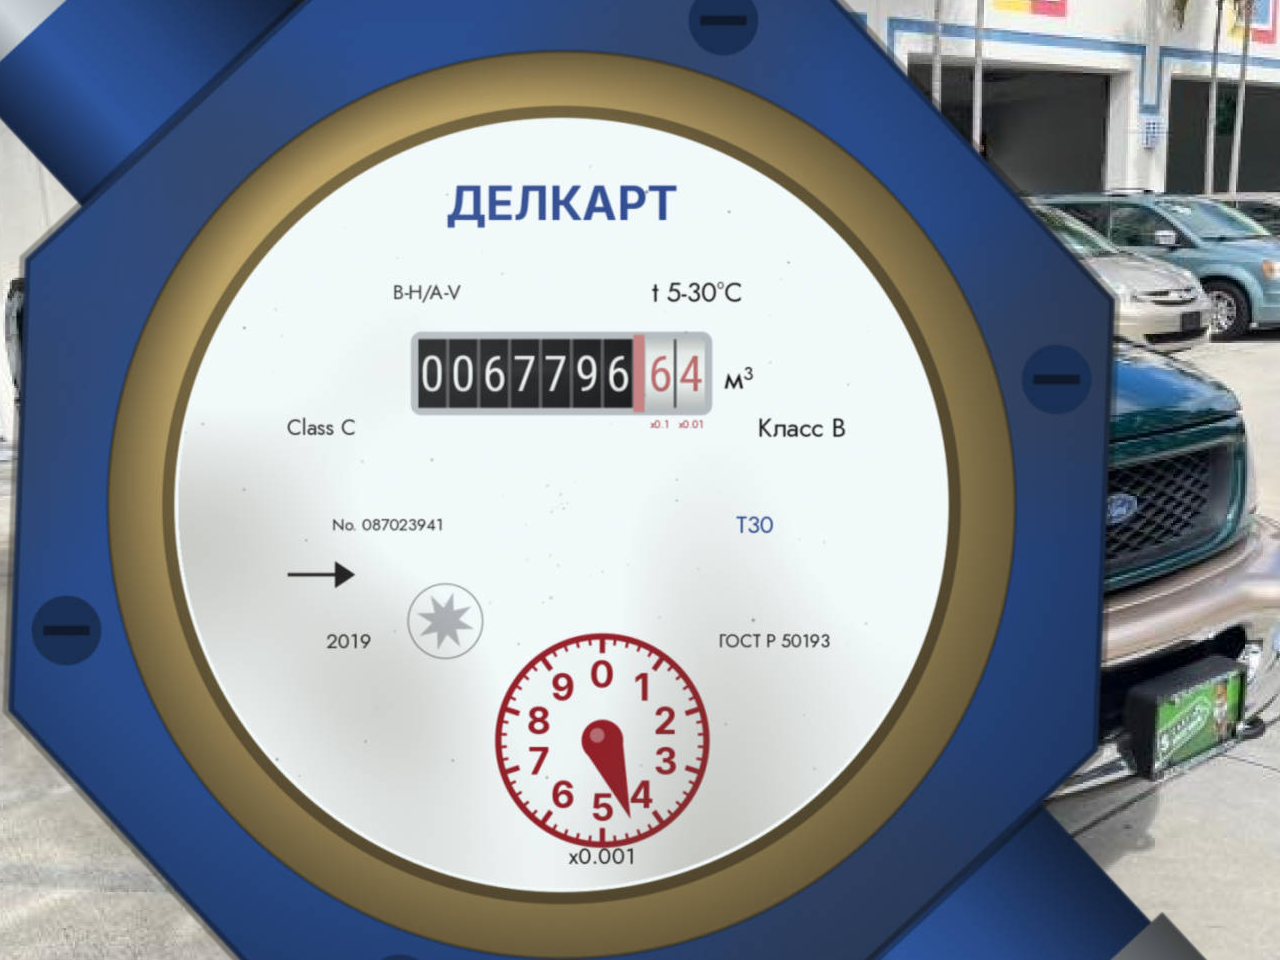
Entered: 67796.644; m³
